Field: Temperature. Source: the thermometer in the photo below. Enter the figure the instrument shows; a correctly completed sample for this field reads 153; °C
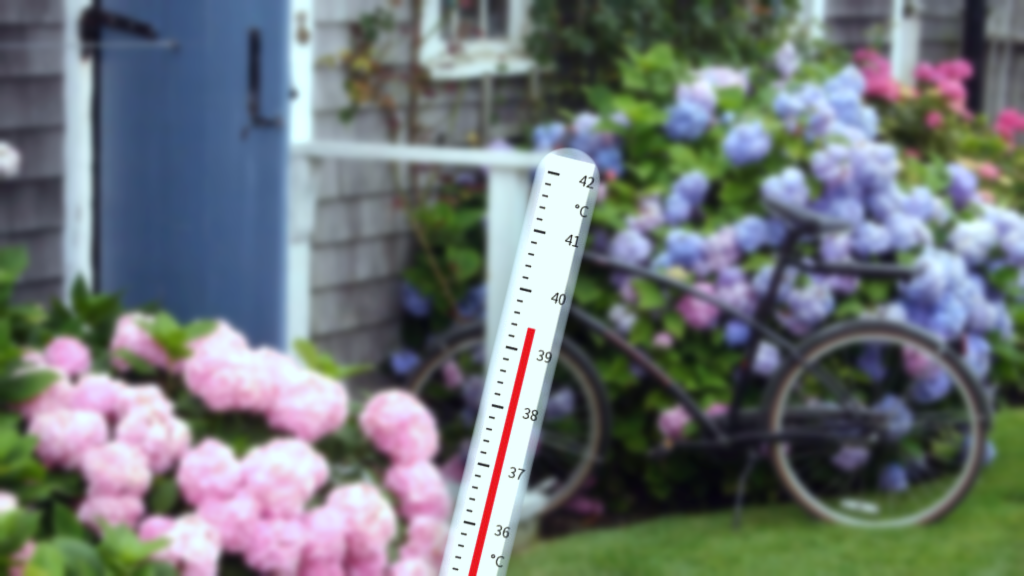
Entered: 39.4; °C
